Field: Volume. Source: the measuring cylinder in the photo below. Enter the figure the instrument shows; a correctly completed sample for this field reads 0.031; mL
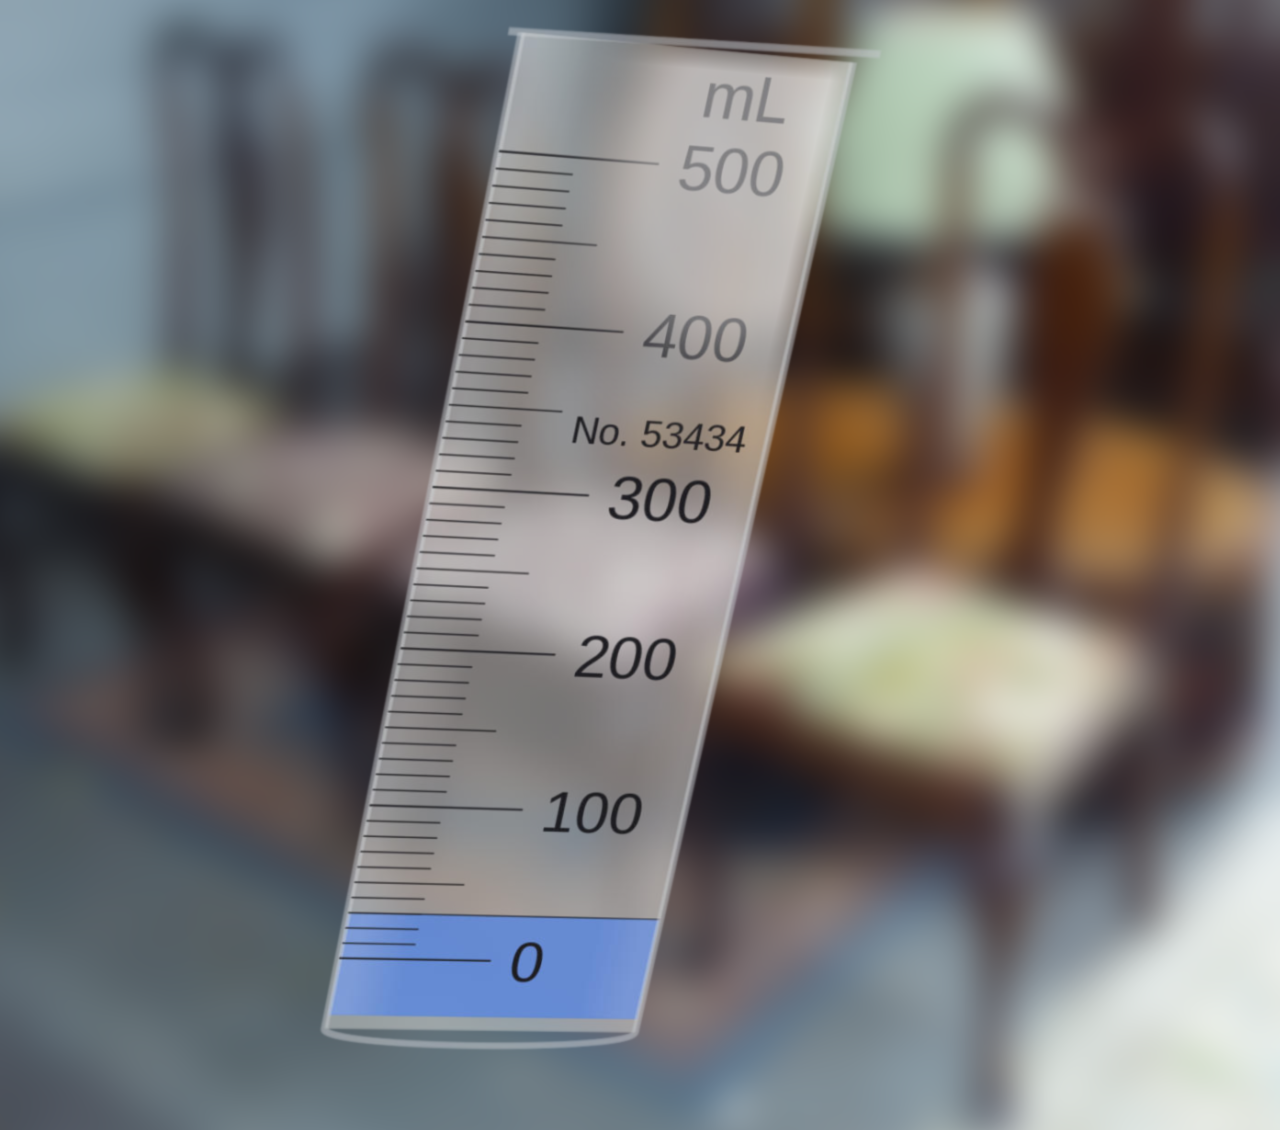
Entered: 30; mL
